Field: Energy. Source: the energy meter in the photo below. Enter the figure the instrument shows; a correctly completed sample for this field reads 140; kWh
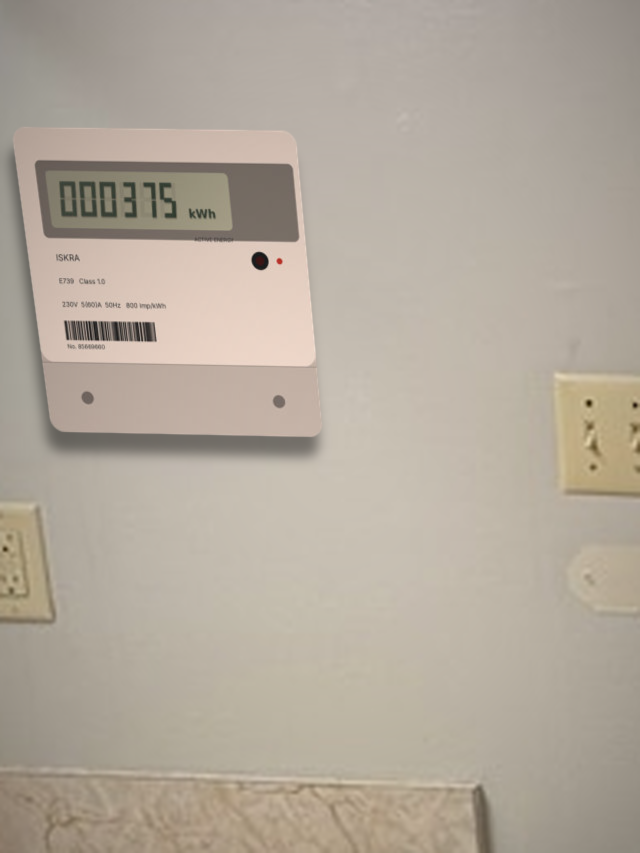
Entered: 375; kWh
